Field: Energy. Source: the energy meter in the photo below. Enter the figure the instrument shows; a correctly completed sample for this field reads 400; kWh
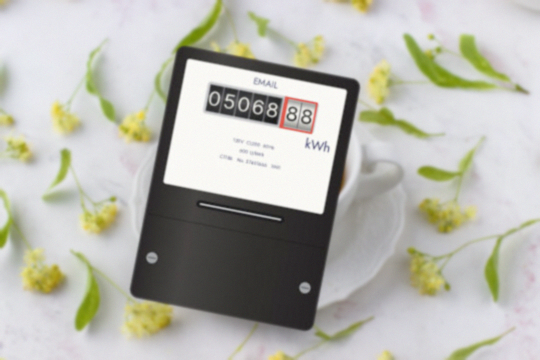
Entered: 5068.88; kWh
